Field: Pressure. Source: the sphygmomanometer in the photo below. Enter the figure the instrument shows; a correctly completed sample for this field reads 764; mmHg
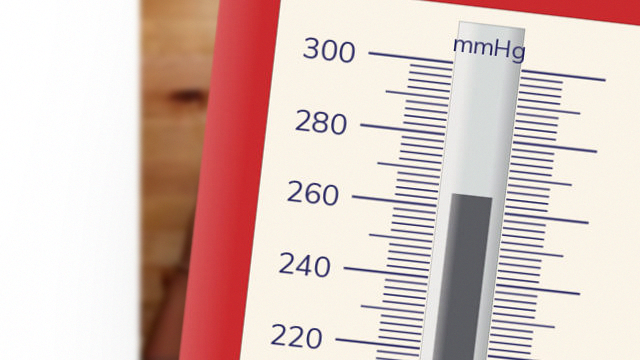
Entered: 264; mmHg
